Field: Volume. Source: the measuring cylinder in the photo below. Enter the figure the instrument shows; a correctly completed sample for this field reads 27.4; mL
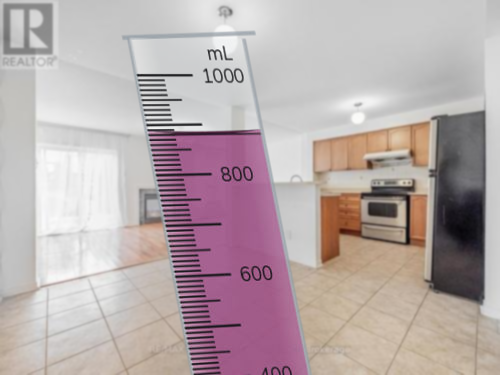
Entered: 880; mL
